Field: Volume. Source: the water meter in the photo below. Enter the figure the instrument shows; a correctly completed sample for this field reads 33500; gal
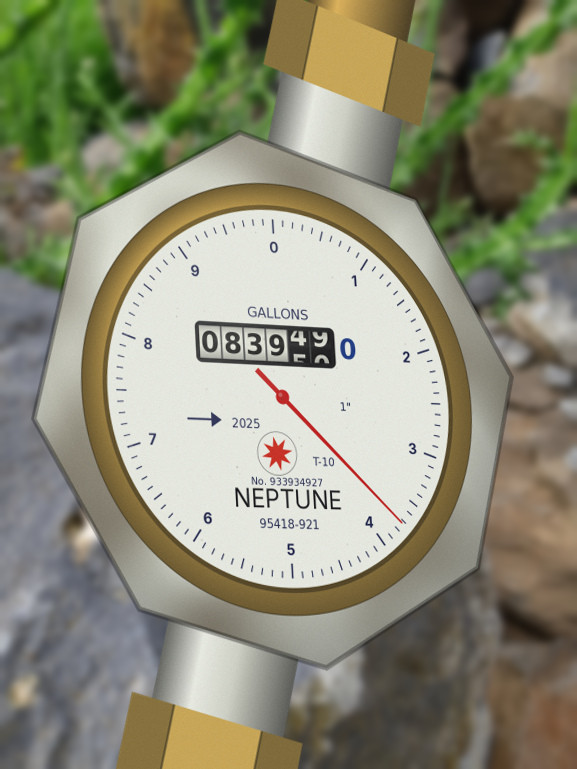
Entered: 839493.7; gal
